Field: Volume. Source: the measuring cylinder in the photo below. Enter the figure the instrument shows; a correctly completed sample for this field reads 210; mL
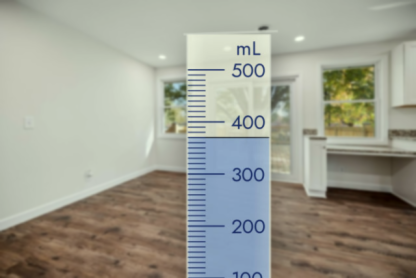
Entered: 370; mL
